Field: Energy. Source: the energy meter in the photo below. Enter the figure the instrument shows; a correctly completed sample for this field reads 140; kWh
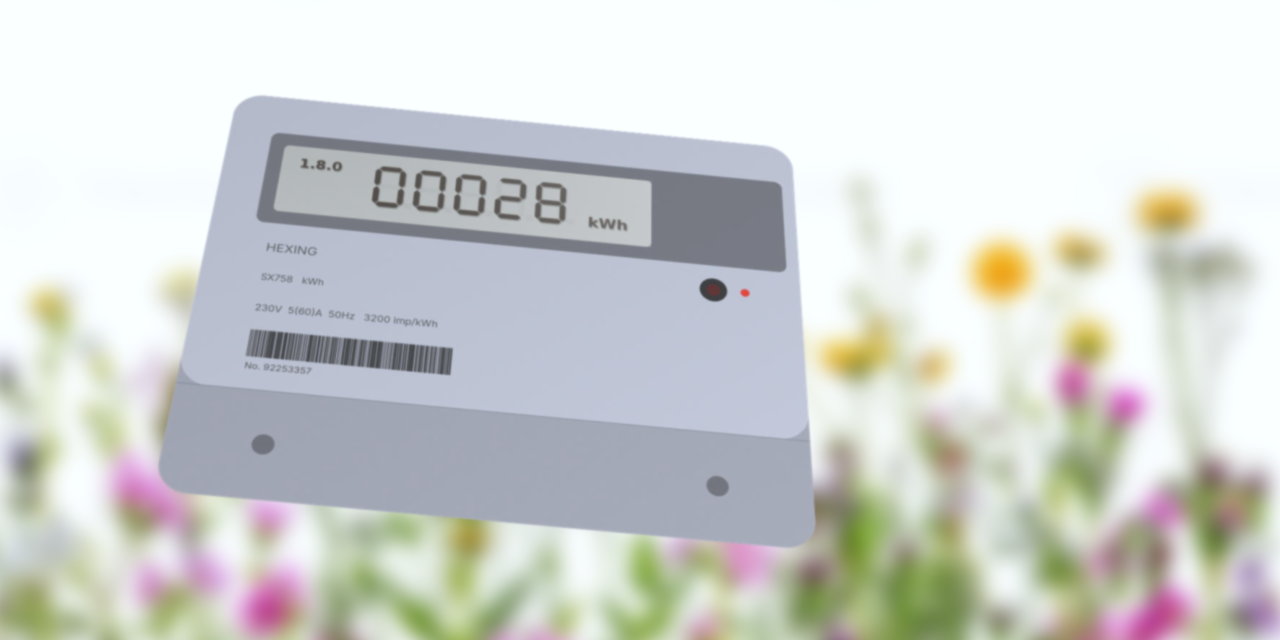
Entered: 28; kWh
